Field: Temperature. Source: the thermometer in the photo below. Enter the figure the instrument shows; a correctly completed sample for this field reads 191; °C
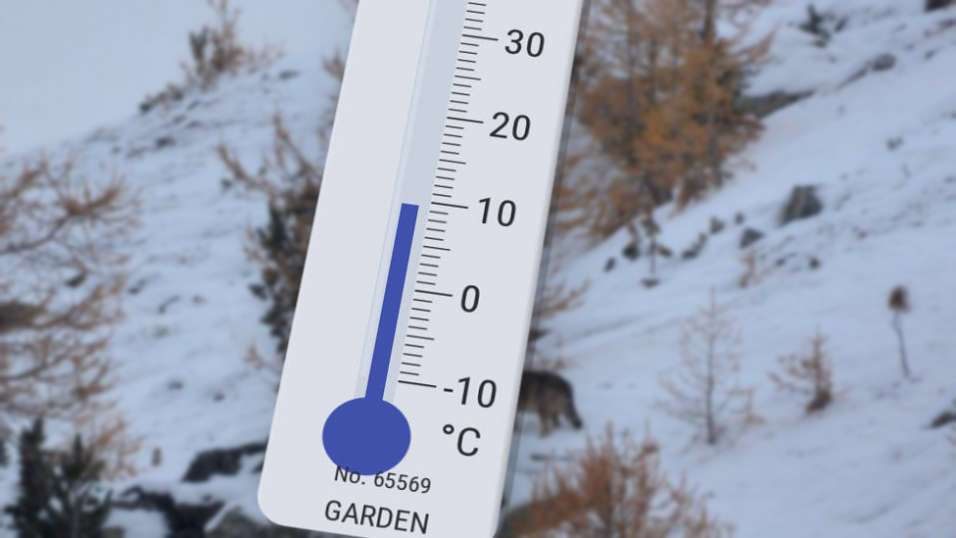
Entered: 9.5; °C
